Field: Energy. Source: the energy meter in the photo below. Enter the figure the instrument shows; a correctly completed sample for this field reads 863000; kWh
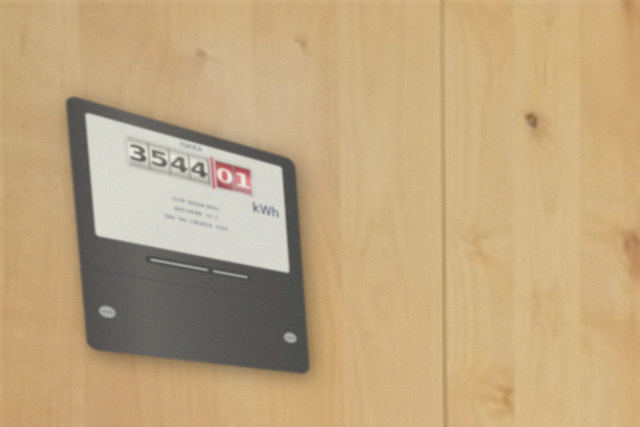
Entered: 3544.01; kWh
